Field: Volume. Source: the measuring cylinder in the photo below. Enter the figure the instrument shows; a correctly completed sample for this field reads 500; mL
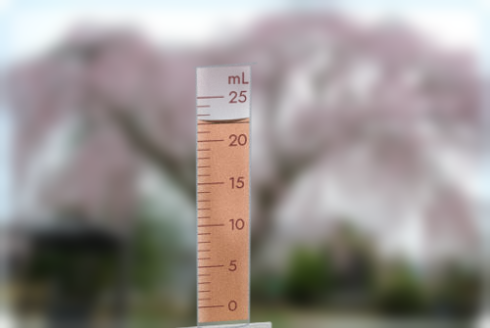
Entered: 22; mL
